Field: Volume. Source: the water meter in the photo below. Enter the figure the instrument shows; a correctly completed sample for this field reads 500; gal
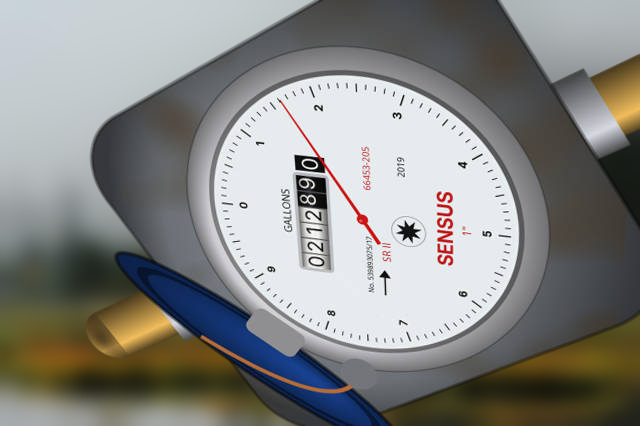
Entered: 212891.6; gal
